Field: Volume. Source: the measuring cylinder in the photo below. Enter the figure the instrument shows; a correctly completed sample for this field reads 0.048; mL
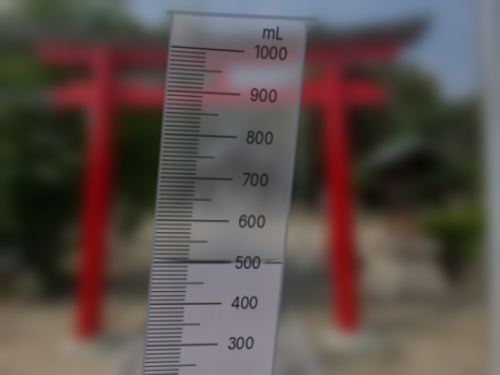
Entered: 500; mL
